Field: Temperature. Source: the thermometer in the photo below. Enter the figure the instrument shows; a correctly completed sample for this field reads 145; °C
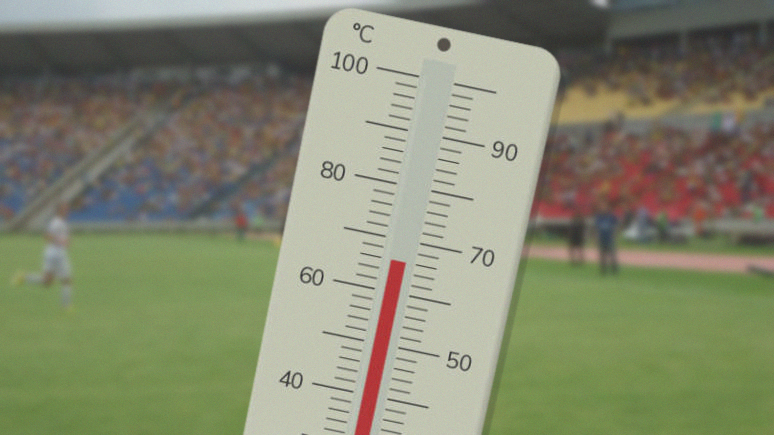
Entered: 66; °C
